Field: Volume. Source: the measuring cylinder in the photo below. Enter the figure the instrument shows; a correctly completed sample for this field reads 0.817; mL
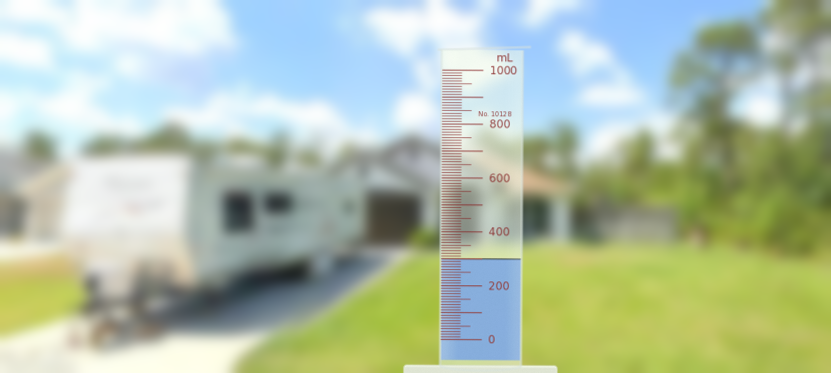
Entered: 300; mL
